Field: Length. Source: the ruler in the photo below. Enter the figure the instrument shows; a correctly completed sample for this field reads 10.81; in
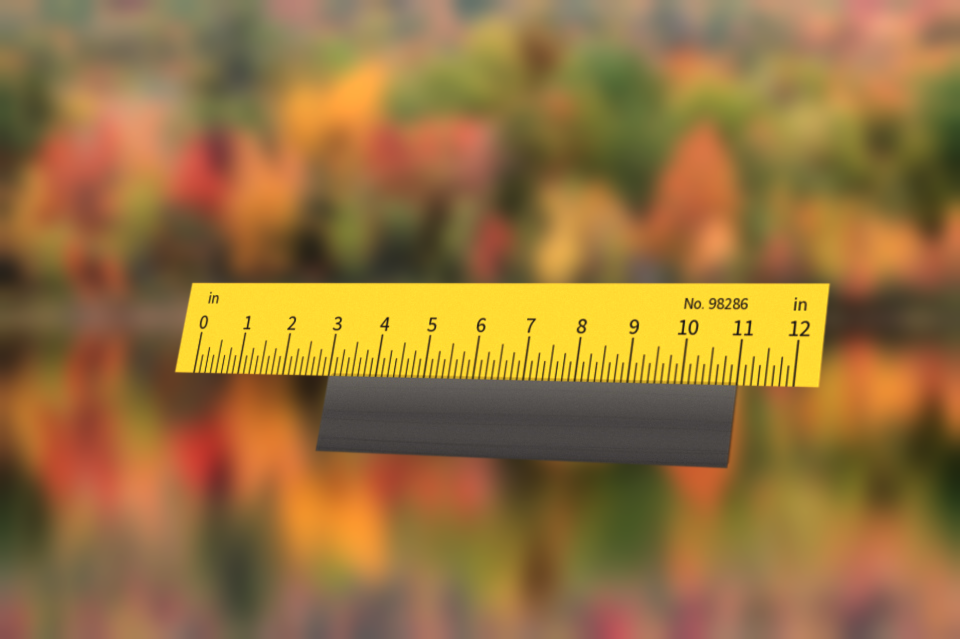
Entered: 8; in
